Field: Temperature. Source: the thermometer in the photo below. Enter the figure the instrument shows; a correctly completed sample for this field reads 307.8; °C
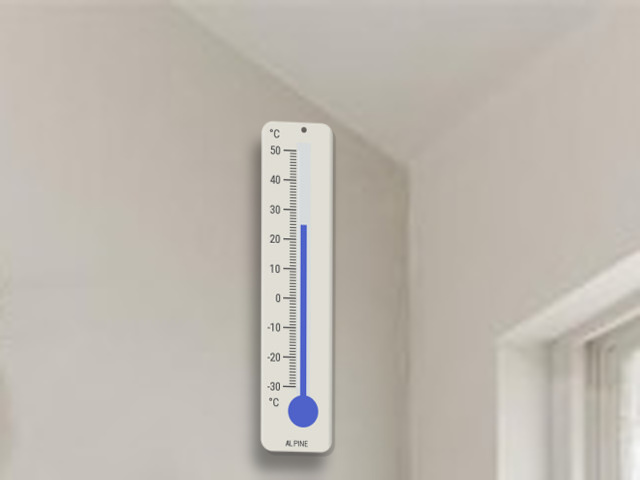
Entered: 25; °C
